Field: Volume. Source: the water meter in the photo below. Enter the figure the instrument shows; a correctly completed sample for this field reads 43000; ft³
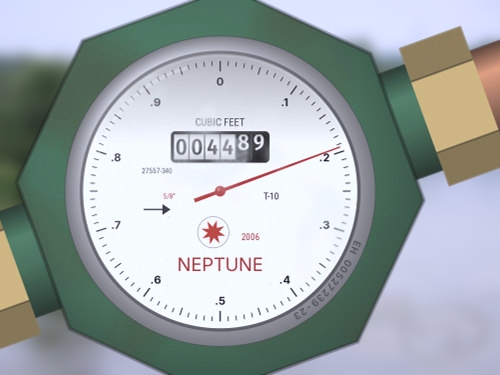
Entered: 4489.19; ft³
